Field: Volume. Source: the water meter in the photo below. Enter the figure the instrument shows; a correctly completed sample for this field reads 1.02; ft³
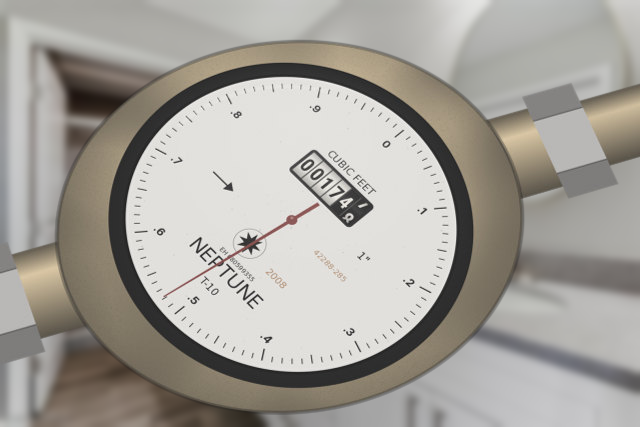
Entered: 1747.52; ft³
